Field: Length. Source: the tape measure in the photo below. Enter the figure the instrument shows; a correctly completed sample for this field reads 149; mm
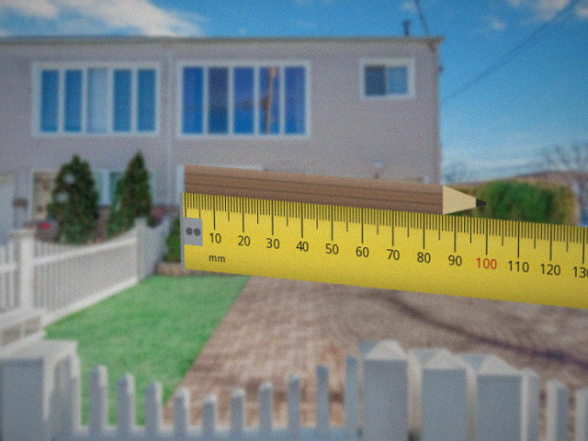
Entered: 100; mm
